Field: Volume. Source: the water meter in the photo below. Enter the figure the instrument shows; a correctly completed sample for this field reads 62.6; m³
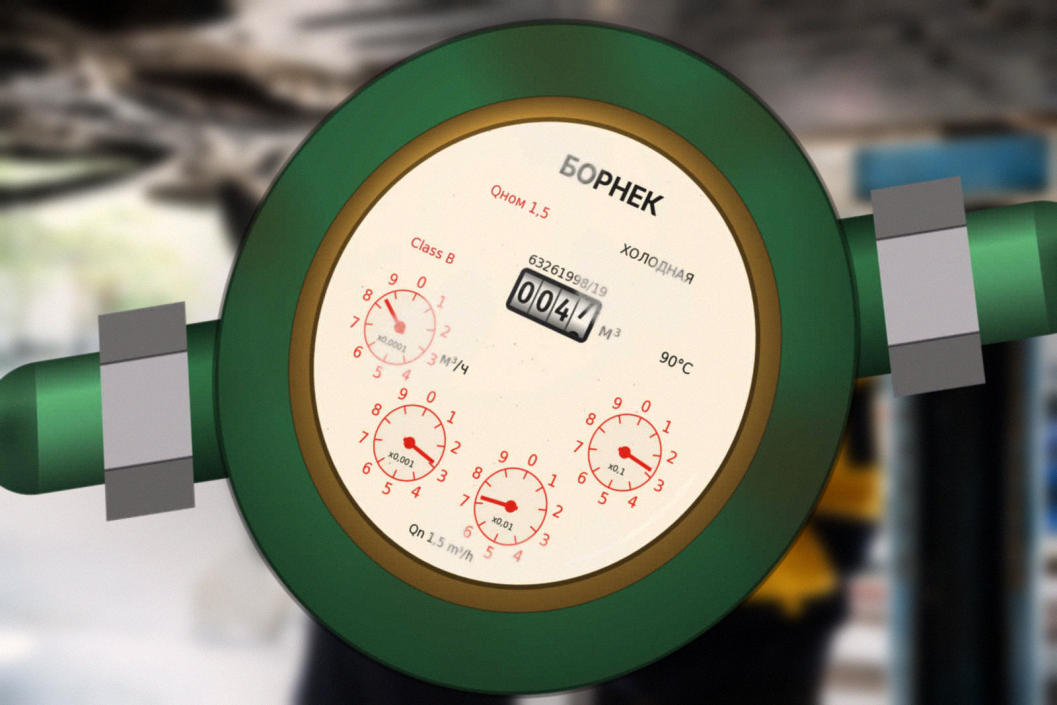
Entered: 47.2728; m³
